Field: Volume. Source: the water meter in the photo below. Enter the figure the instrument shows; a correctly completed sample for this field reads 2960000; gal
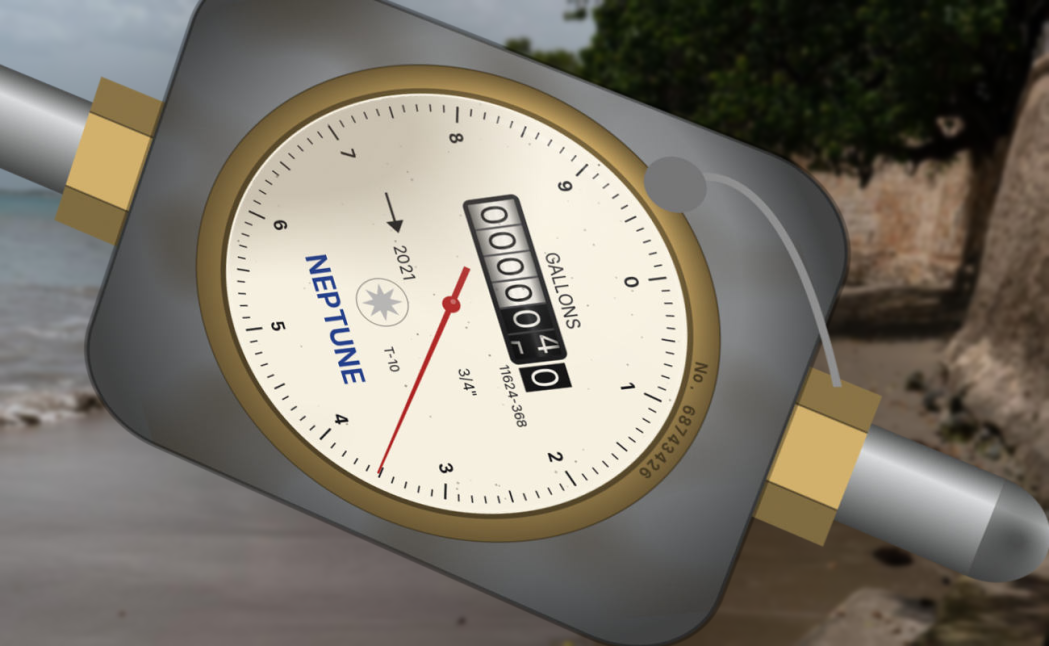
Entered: 43.5; gal
